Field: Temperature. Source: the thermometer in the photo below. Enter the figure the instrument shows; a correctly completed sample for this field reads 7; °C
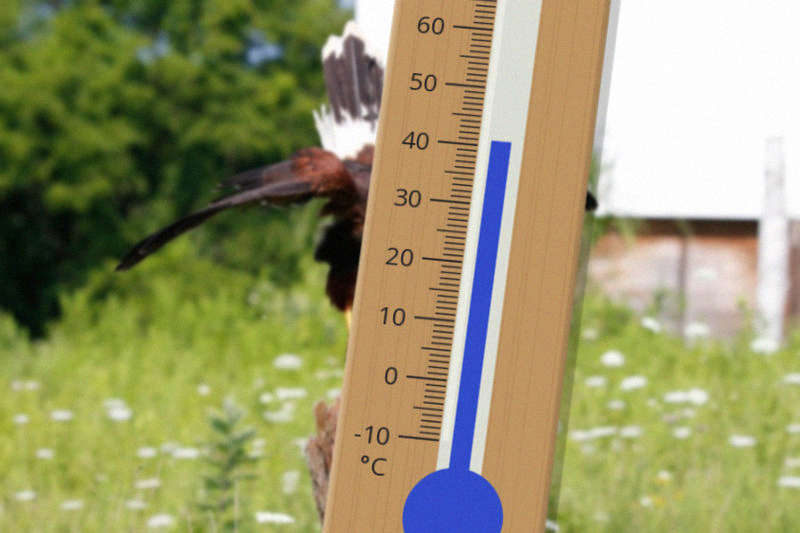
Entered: 41; °C
